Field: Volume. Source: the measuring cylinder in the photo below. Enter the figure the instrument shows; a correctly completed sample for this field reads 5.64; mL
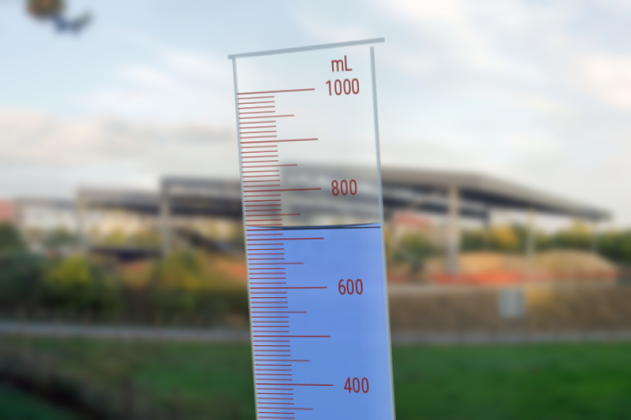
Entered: 720; mL
